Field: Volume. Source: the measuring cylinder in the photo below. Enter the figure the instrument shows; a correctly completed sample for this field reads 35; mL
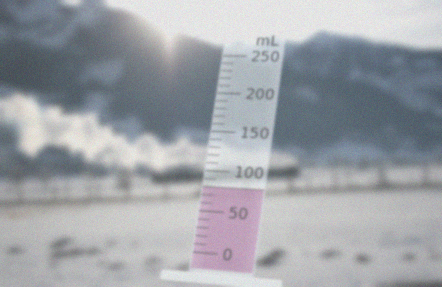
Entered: 80; mL
